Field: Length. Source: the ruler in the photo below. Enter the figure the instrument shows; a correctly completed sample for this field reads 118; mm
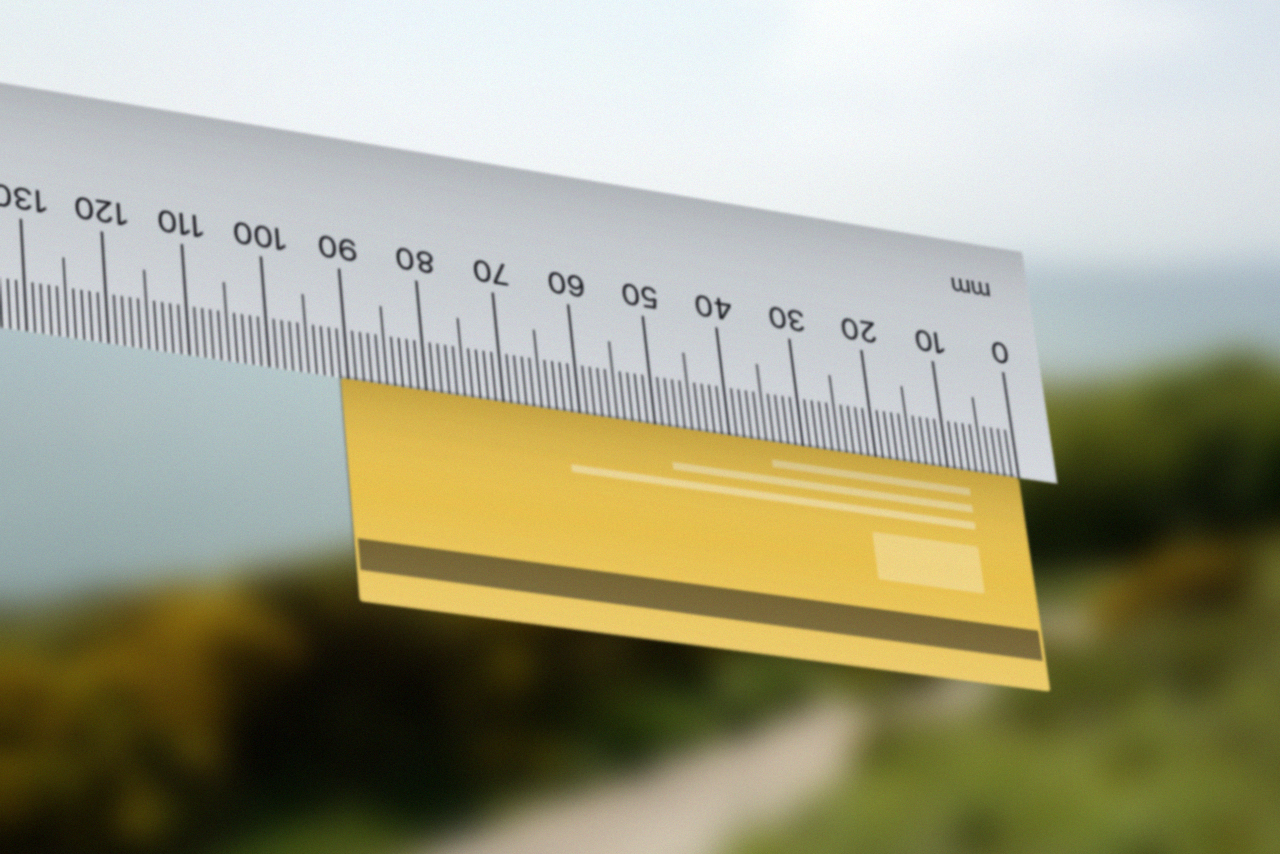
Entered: 91; mm
